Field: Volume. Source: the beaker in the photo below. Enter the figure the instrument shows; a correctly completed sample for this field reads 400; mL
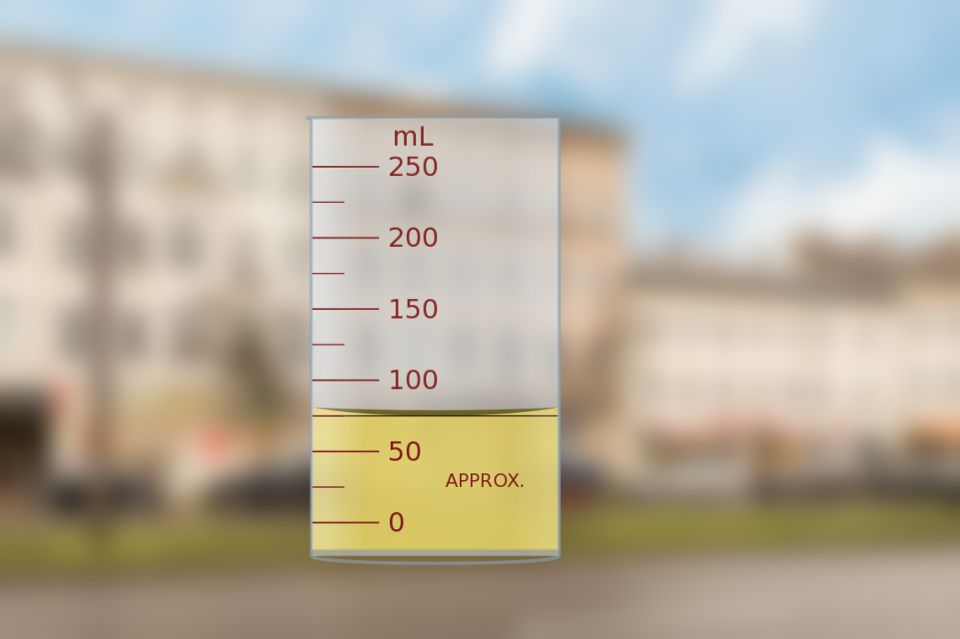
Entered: 75; mL
